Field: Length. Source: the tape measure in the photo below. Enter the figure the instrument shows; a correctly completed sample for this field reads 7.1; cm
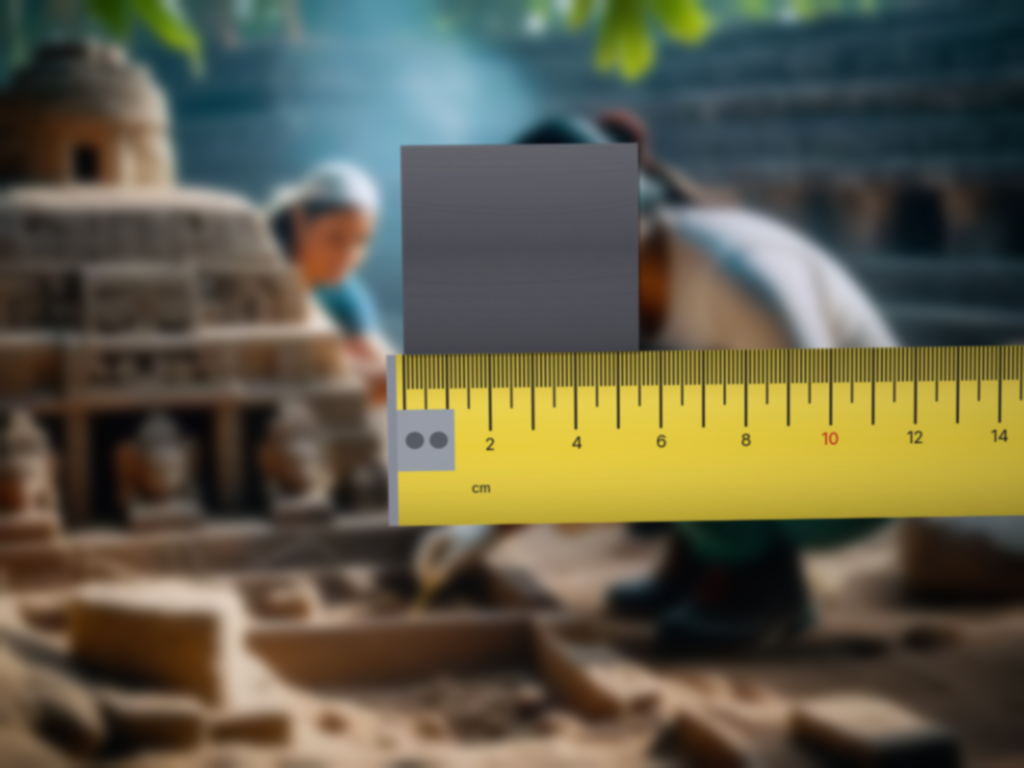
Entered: 5.5; cm
